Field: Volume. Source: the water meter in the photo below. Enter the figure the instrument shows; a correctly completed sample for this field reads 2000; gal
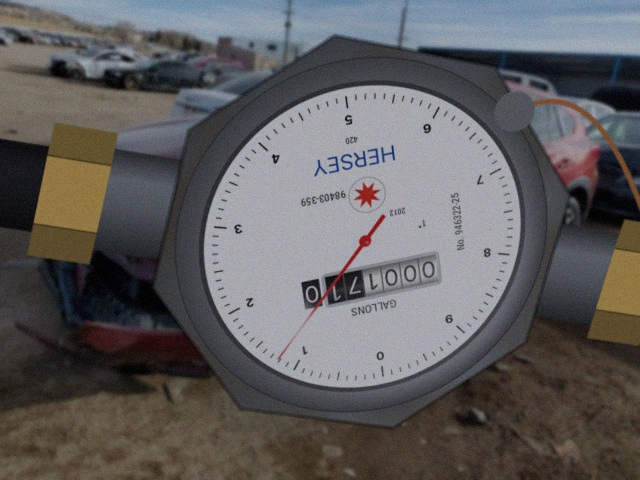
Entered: 1711.2; gal
